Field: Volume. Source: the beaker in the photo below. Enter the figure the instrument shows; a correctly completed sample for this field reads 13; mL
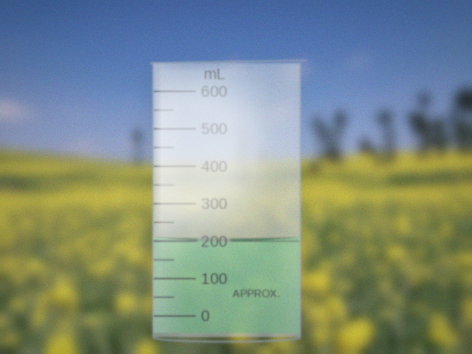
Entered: 200; mL
